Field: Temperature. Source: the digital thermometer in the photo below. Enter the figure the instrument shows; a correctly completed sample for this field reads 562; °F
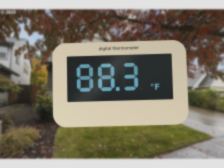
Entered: 88.3; °F
